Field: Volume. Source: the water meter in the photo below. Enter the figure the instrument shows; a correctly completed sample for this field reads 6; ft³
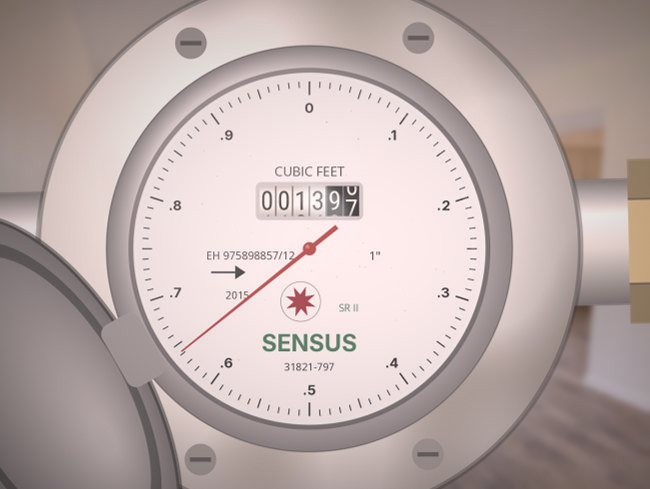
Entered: 1396.64; ft³
